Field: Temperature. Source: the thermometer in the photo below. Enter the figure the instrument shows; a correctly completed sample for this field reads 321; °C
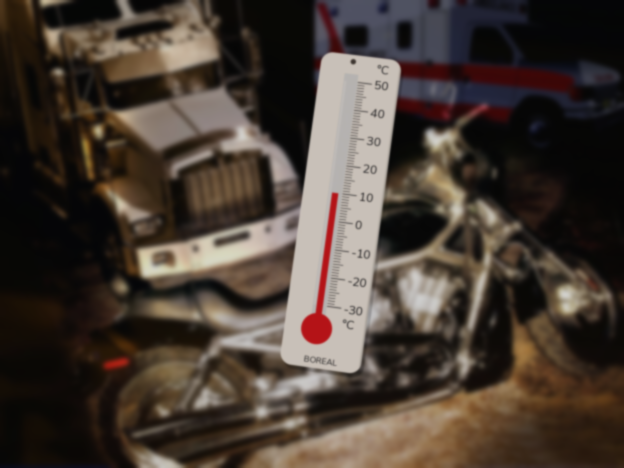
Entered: 10; °C
